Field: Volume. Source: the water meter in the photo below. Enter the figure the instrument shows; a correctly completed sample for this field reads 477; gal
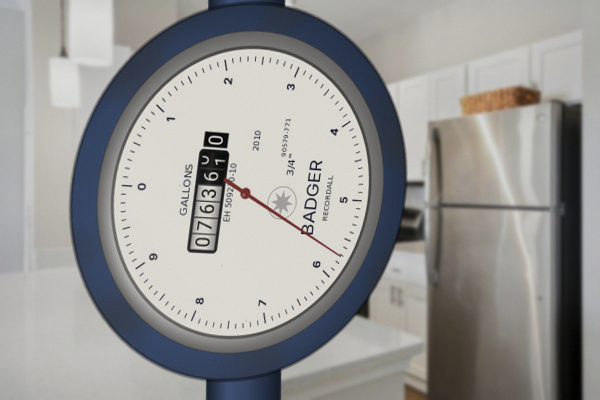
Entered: 763605.7; gal
